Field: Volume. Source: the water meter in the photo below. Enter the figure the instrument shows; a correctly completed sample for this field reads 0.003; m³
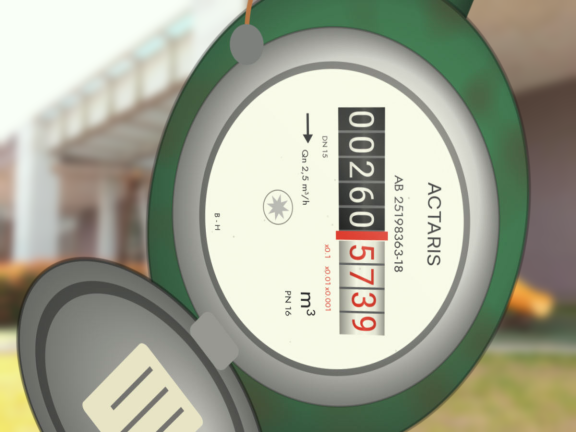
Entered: 260.5739; m³
